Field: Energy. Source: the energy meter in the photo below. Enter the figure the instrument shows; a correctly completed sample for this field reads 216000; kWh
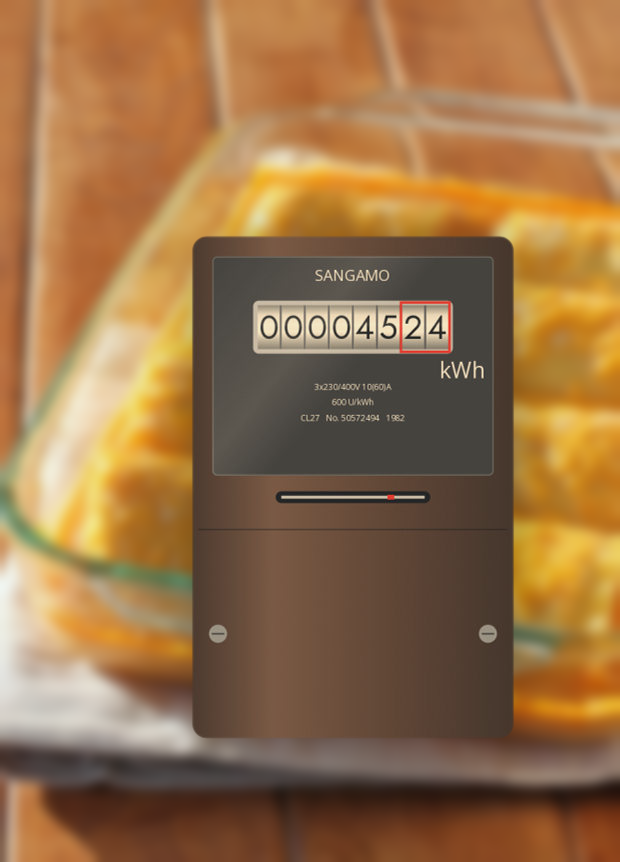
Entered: 45.24; kWh
